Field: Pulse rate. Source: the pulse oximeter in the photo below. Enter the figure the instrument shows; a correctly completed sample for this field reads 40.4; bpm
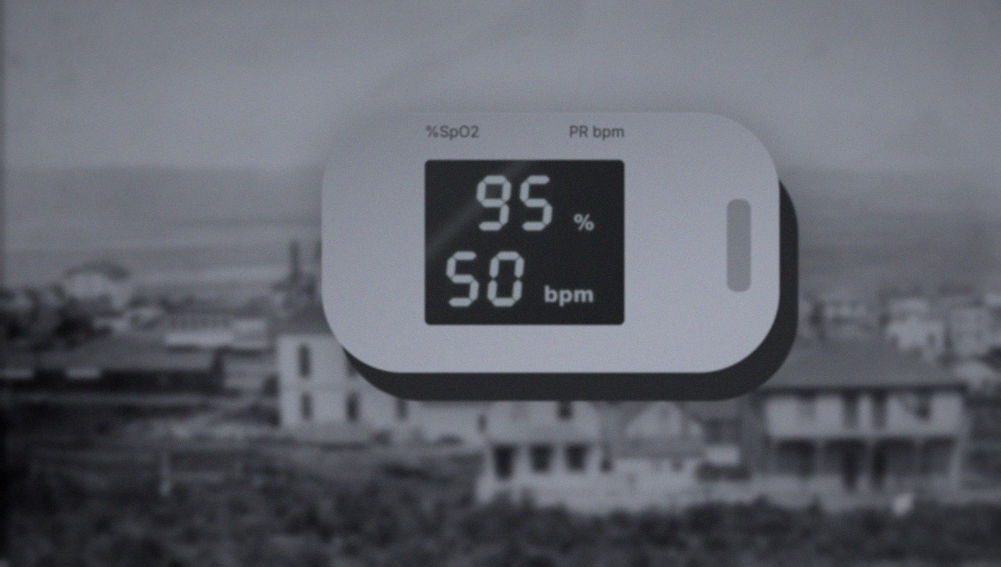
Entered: 50; bpm
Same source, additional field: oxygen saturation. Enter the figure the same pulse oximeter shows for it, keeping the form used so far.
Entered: 95; %
